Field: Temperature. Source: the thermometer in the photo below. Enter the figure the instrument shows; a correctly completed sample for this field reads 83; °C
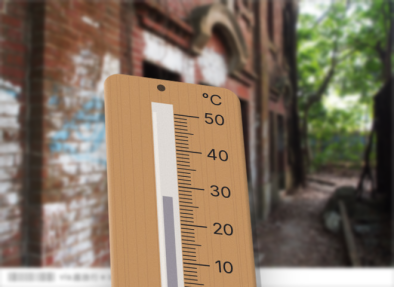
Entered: 27; °C
